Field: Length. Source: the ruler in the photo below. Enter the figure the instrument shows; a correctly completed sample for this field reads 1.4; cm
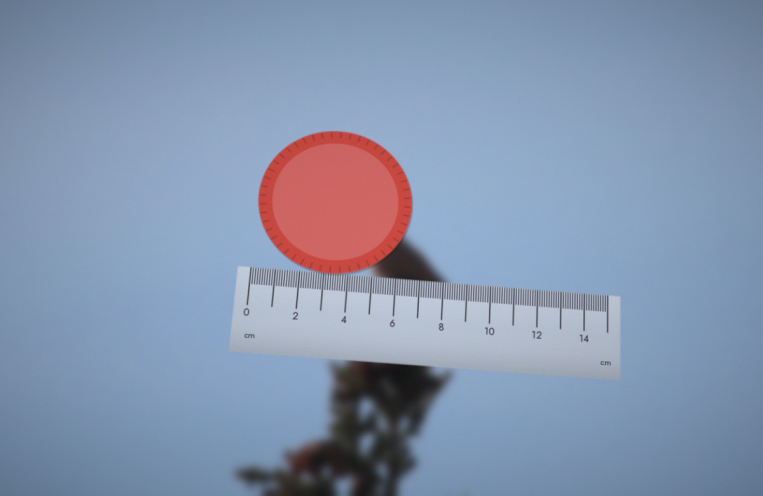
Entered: 6.5; cm
